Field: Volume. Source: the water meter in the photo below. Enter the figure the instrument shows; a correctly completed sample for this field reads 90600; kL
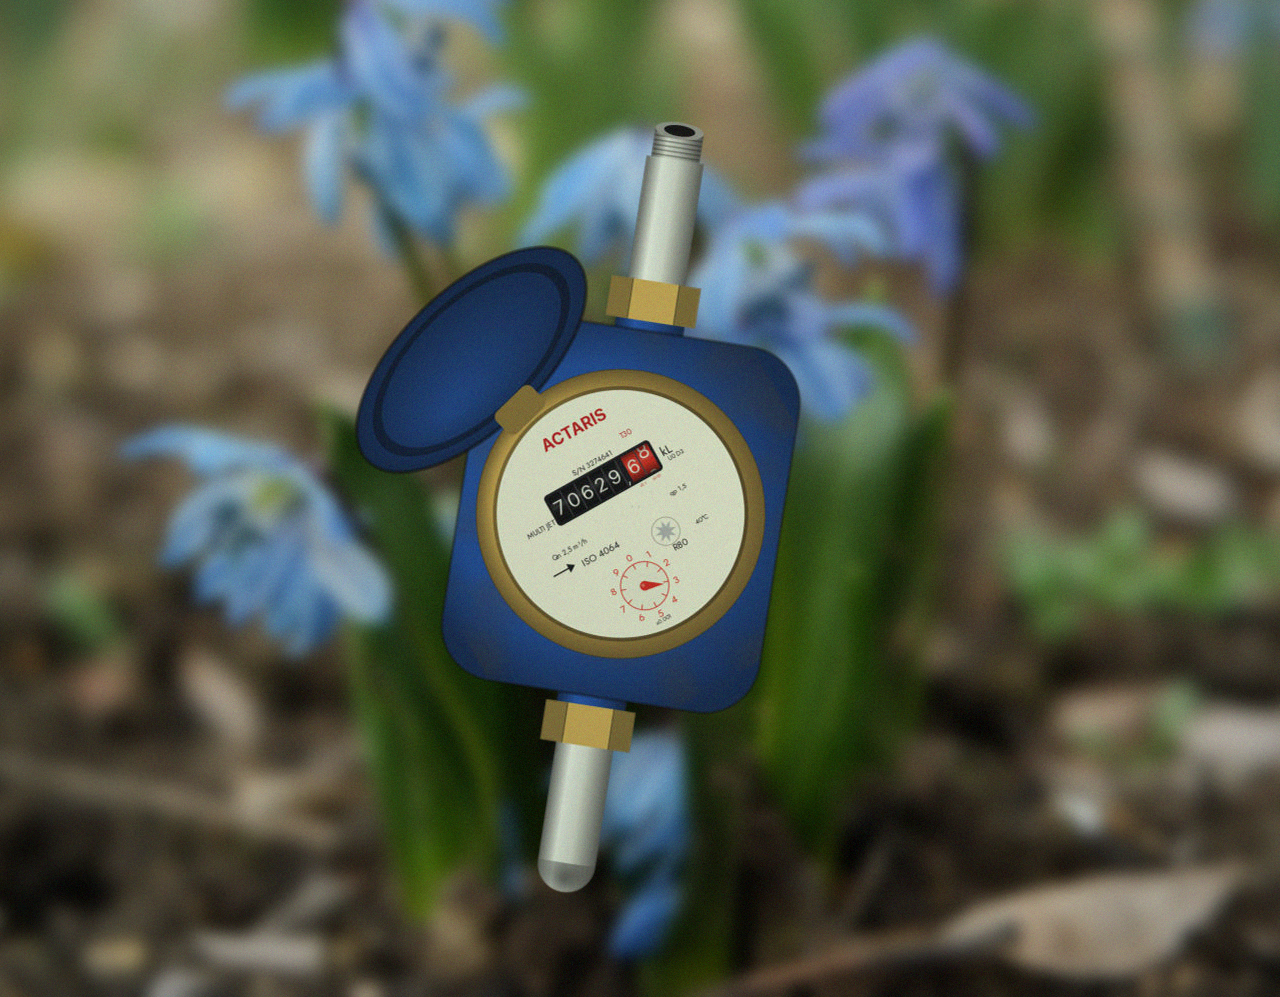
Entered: 70629.683; kL
